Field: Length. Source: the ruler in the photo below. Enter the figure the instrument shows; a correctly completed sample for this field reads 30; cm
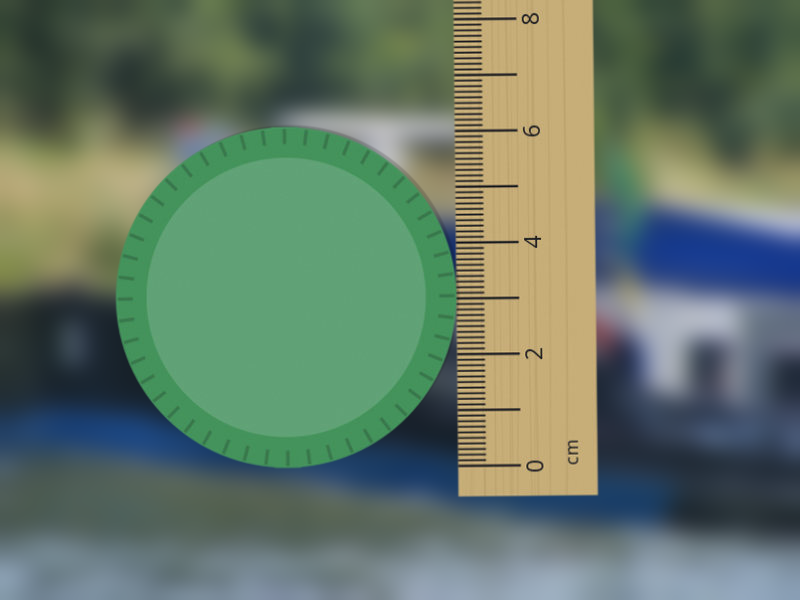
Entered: 6.1; cm
